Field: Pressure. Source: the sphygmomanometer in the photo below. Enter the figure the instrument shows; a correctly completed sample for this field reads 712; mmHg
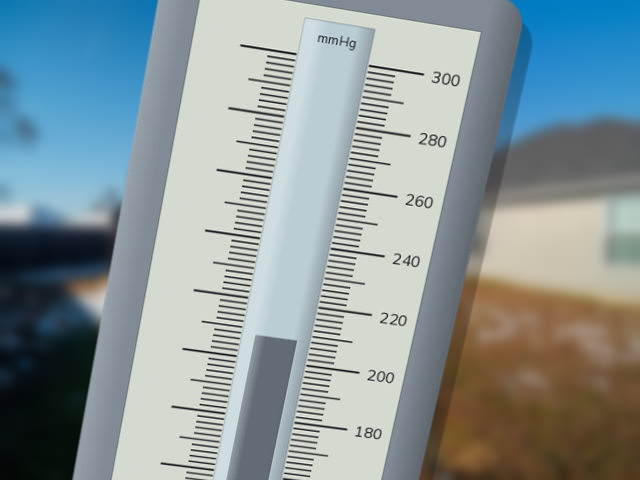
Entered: 208; mmHg
